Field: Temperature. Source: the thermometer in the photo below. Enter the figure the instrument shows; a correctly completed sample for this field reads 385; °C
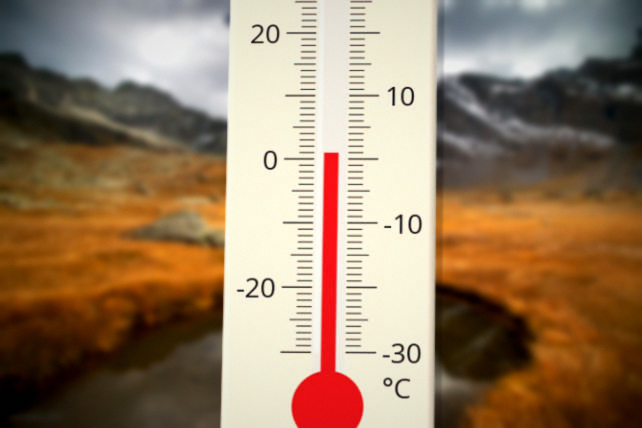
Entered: 1; °C
